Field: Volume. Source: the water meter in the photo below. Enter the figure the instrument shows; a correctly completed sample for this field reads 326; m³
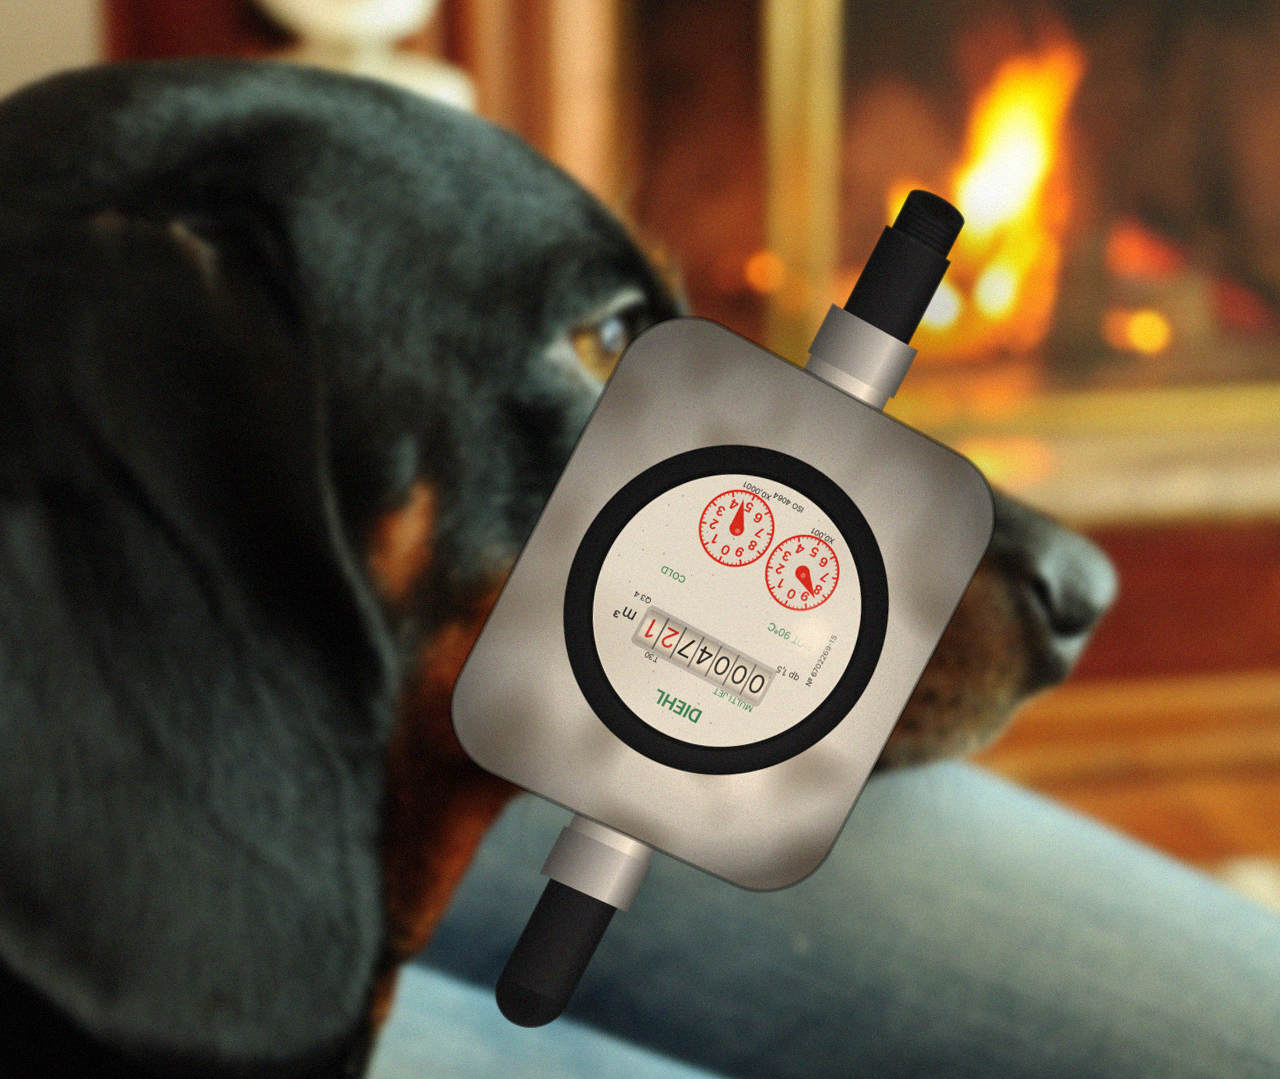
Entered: 47.2184; m³
